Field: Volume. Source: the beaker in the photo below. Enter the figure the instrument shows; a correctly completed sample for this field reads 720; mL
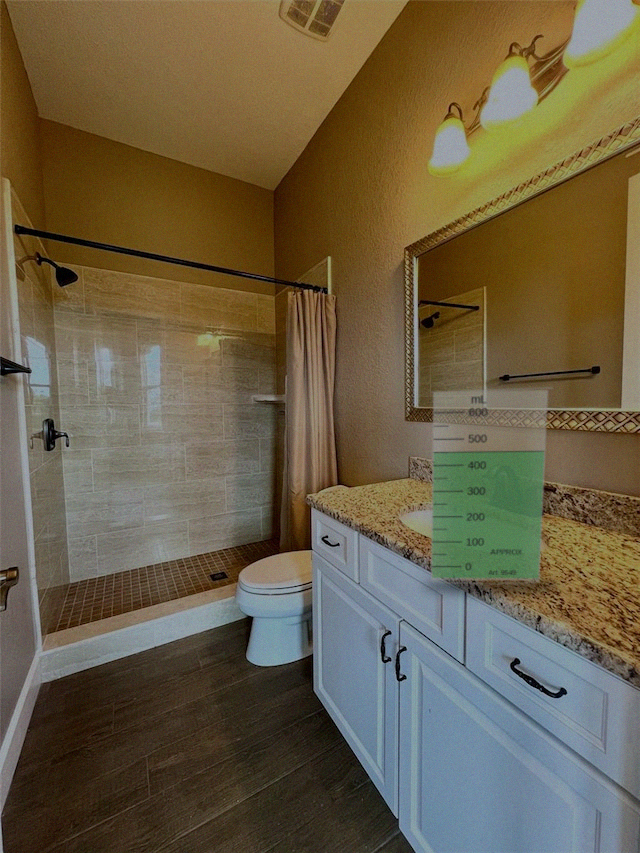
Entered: 450; mL
